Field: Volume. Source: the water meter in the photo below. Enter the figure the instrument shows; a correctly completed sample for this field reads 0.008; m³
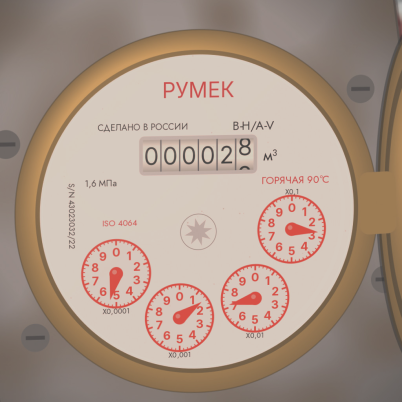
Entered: 28.2715; m³
